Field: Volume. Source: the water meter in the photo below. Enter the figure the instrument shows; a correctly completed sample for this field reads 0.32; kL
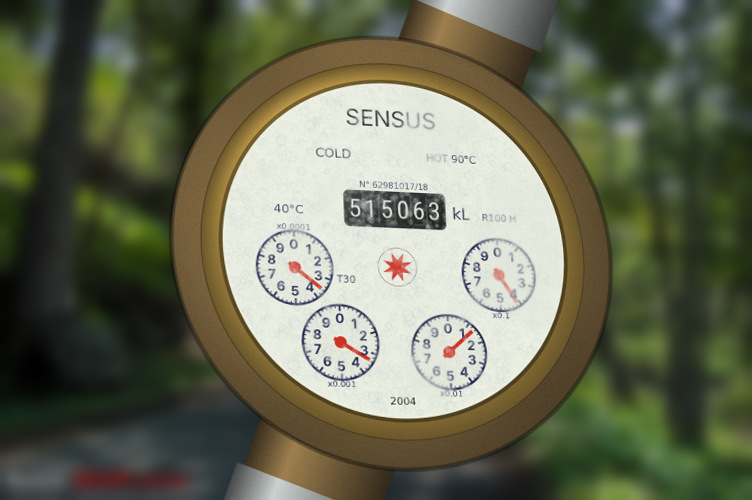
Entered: 515063.4133; kL
